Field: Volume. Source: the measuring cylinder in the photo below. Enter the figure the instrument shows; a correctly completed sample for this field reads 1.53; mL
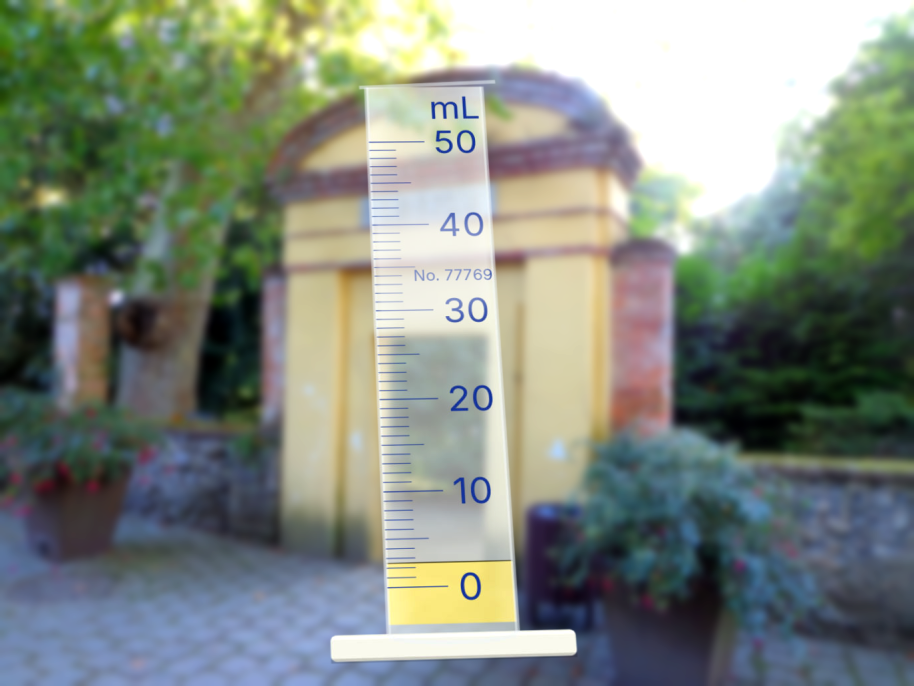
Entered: 2.5; mL
